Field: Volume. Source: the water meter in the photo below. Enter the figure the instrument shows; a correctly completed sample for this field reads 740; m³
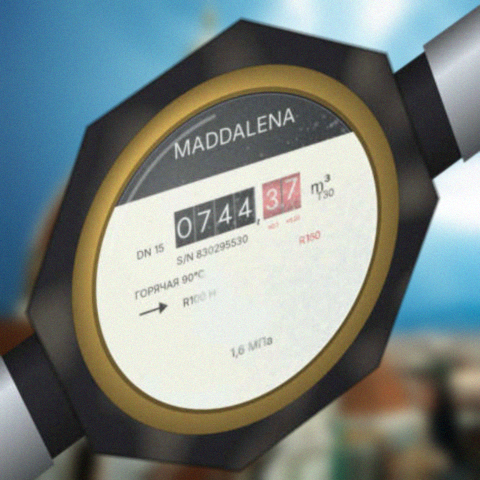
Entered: 744.37; m³
